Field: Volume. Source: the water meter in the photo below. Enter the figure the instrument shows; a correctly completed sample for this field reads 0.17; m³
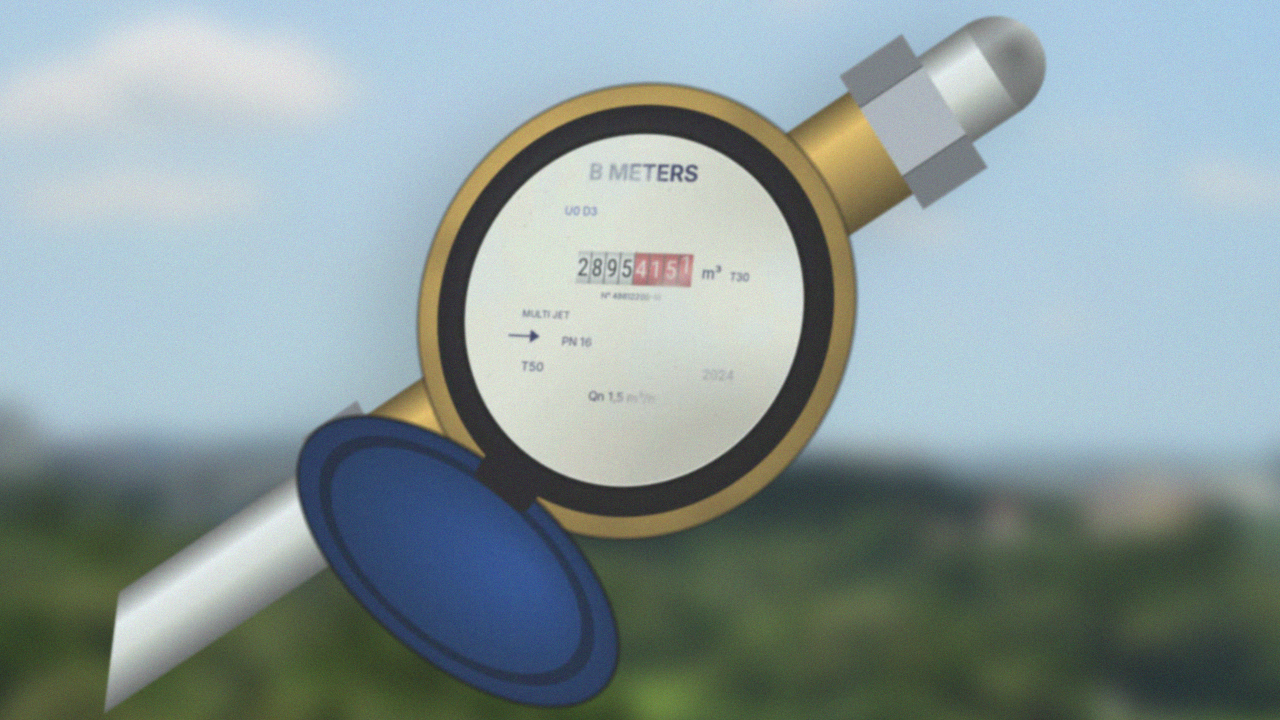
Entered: 2895.4151; m³
